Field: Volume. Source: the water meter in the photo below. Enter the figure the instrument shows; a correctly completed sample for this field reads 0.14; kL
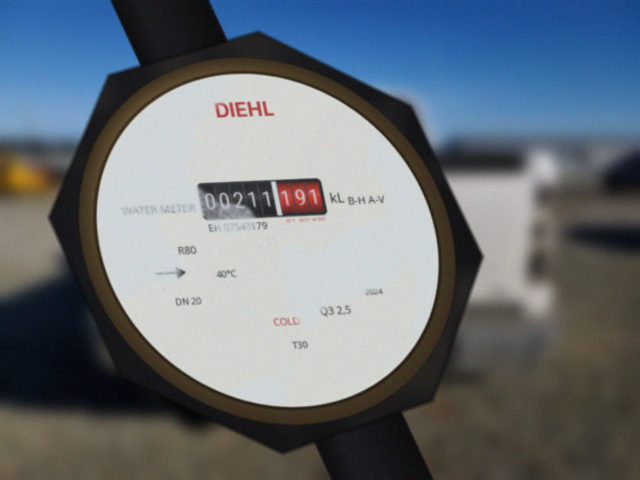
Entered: 211.191; kL
